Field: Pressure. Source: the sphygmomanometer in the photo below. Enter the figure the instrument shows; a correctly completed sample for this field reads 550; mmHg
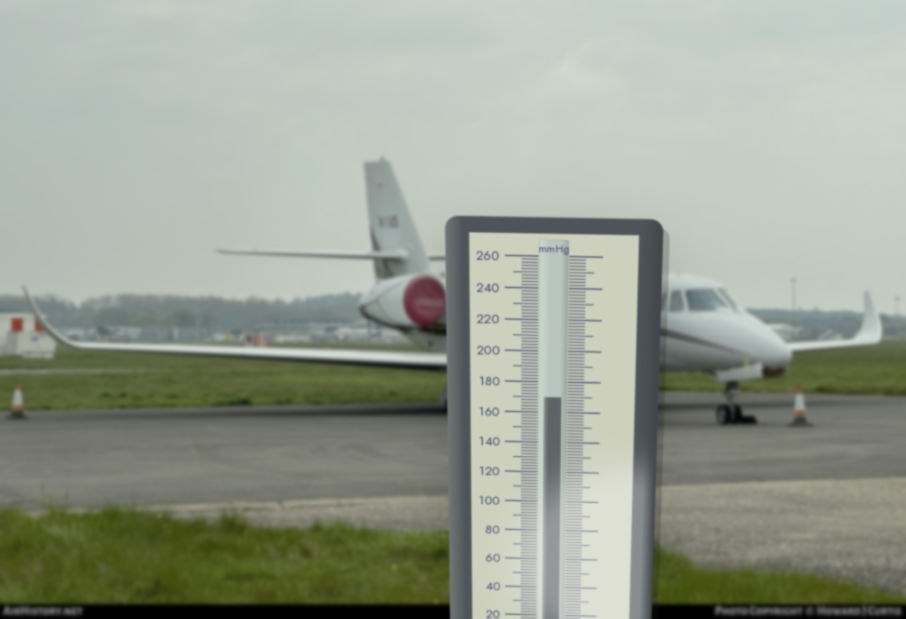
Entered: 170; mmHg
